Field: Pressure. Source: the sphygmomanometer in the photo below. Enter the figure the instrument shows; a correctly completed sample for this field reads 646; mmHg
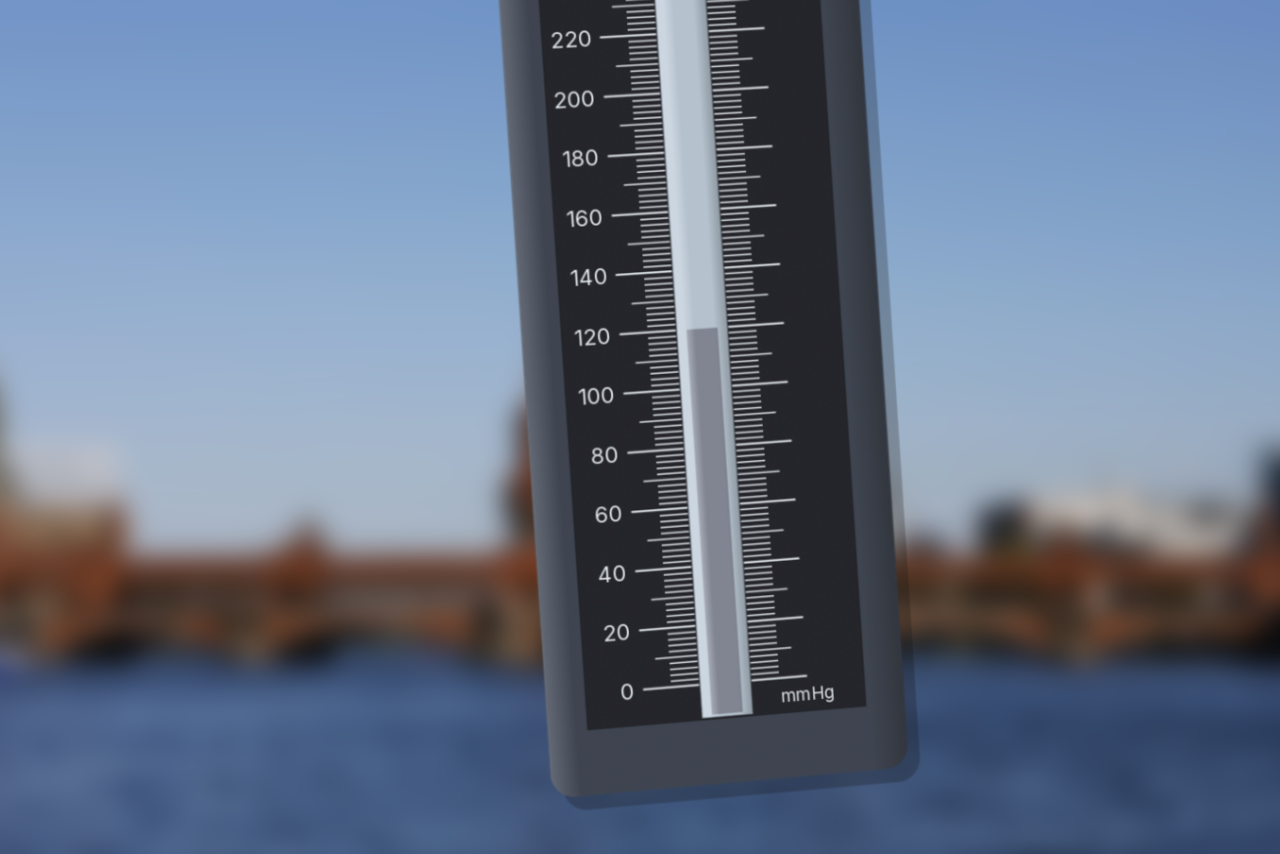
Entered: 120; mmHg
